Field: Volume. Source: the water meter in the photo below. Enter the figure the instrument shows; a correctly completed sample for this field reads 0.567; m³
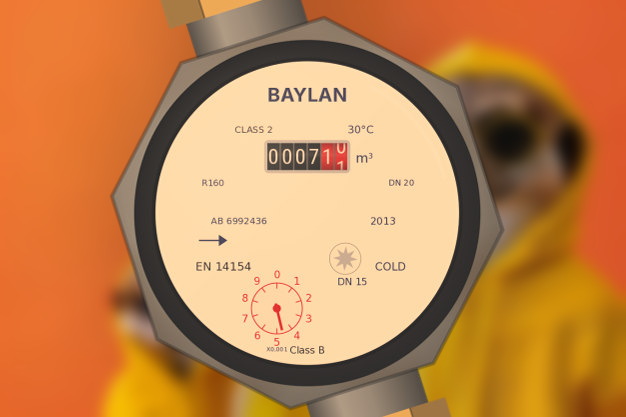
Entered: 7.104; m³
